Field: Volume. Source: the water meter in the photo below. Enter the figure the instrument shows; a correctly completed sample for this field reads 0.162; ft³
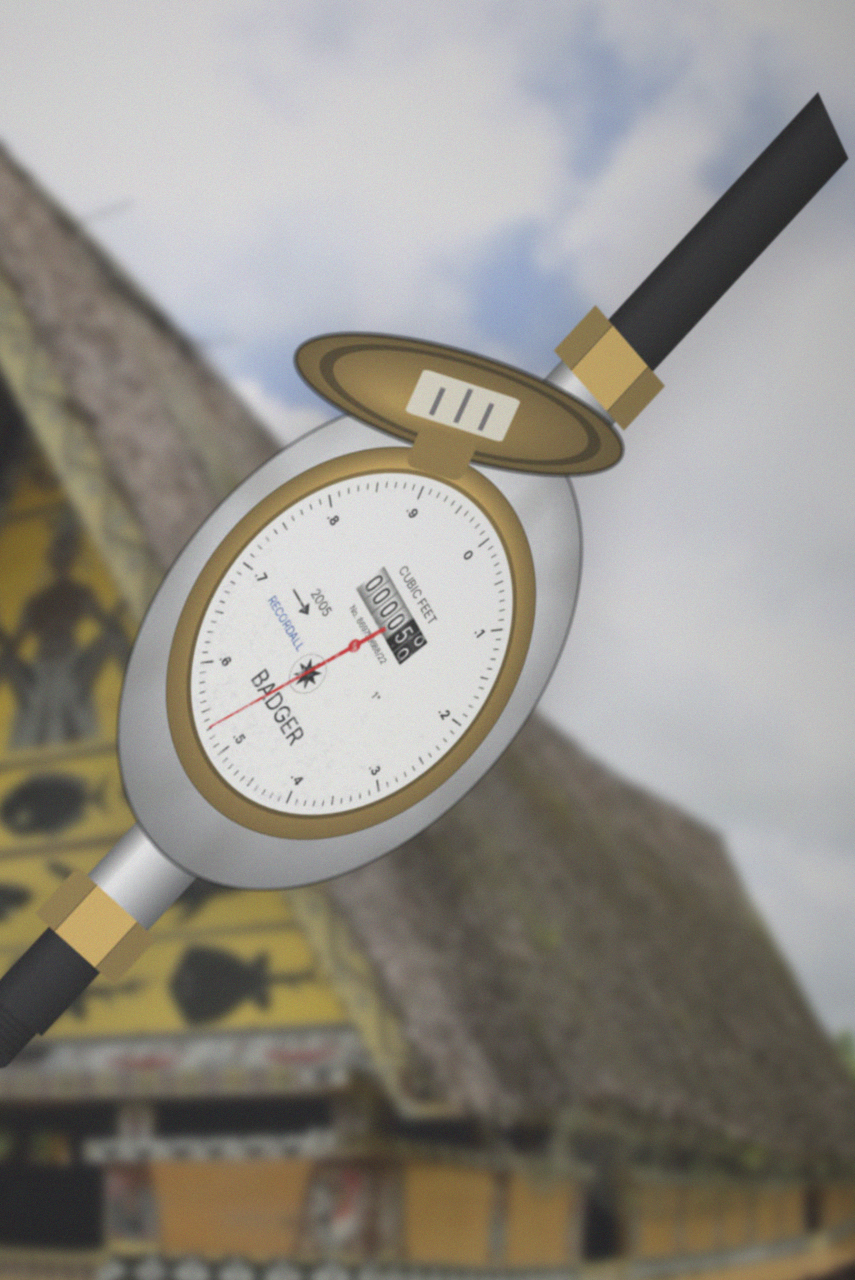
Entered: 58.53; ft³
